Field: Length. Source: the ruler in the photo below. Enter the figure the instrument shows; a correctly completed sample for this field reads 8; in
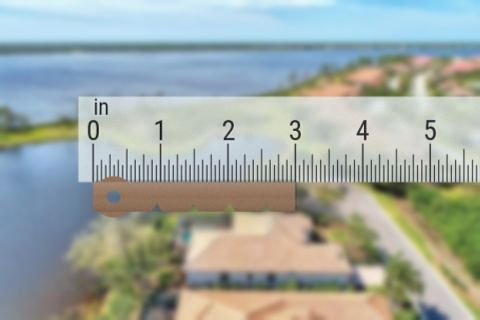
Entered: 3; in
